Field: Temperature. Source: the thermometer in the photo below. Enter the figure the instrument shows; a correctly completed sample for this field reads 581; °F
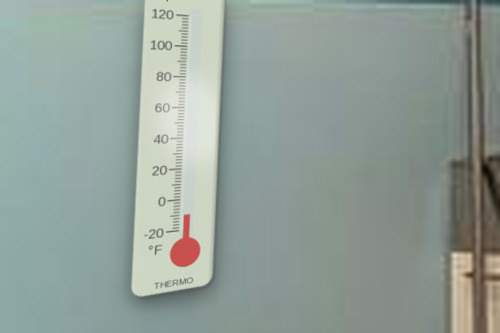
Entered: -10; °F
